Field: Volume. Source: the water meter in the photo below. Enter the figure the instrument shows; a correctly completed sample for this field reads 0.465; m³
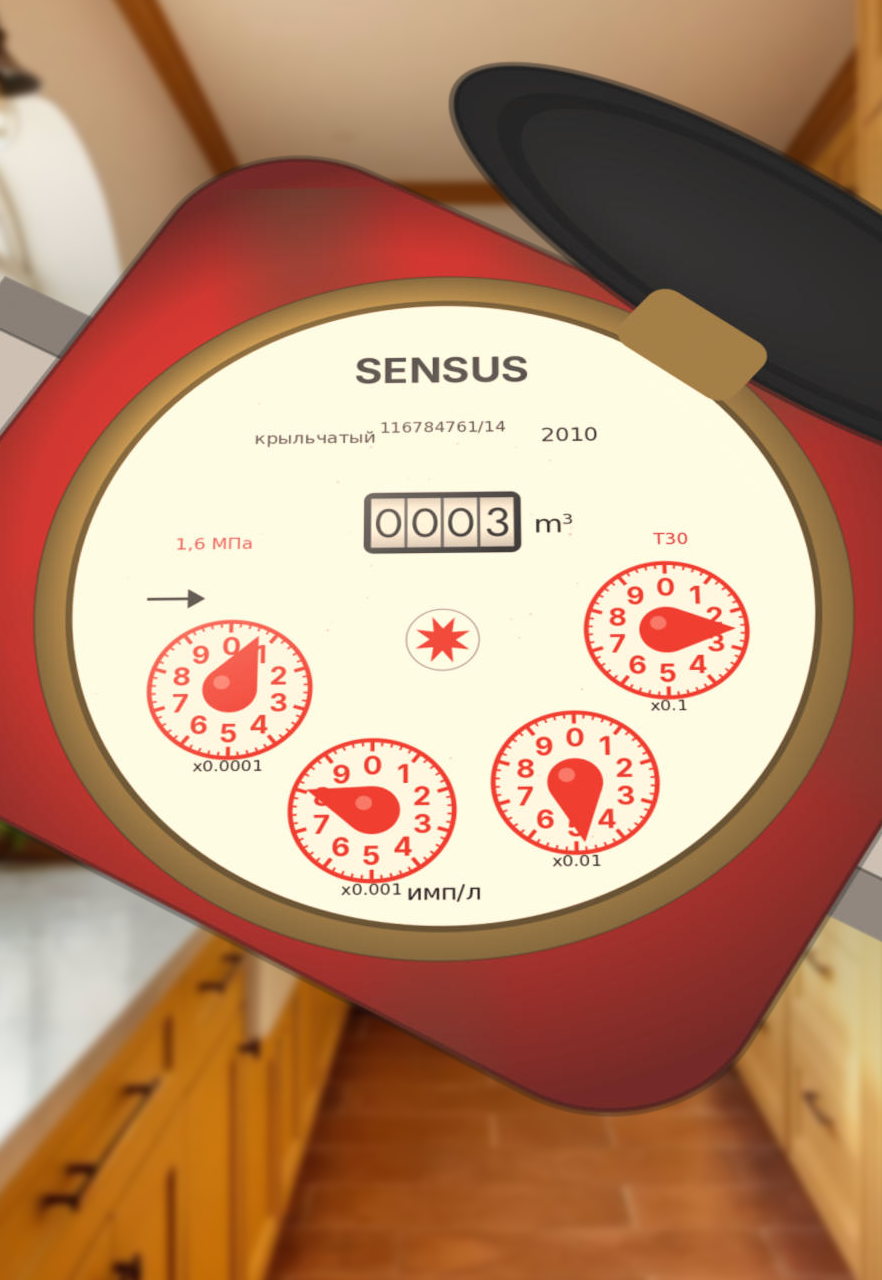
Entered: 3.2480; m³
